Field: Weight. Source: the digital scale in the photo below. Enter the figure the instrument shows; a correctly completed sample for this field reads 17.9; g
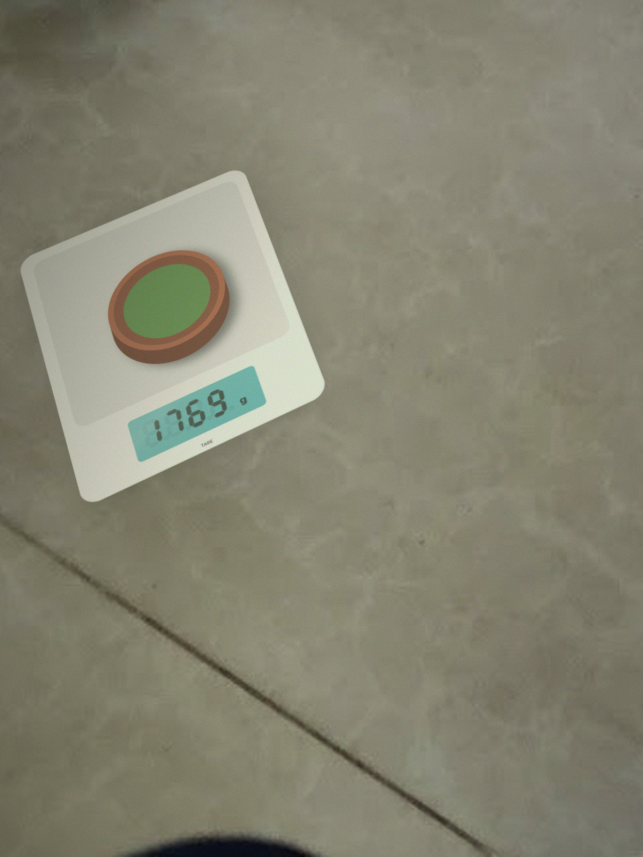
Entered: 1769; g
